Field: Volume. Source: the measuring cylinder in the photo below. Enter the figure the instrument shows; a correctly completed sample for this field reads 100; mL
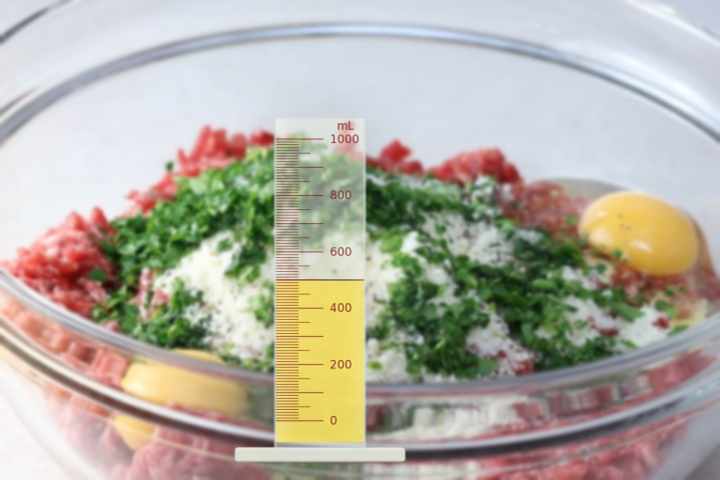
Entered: 500; mL
